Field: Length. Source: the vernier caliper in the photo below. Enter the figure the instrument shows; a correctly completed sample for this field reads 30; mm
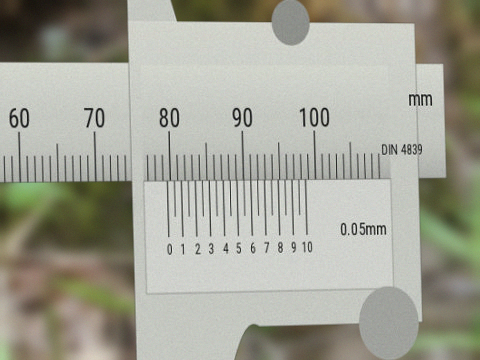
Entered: 79.6; mm
